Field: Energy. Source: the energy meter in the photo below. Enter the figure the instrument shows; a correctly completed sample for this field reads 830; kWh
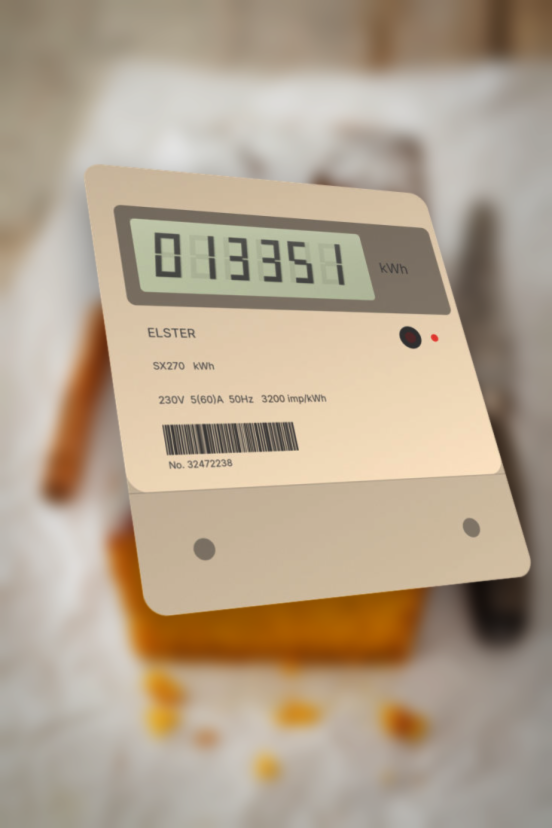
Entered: 13351; kWh
